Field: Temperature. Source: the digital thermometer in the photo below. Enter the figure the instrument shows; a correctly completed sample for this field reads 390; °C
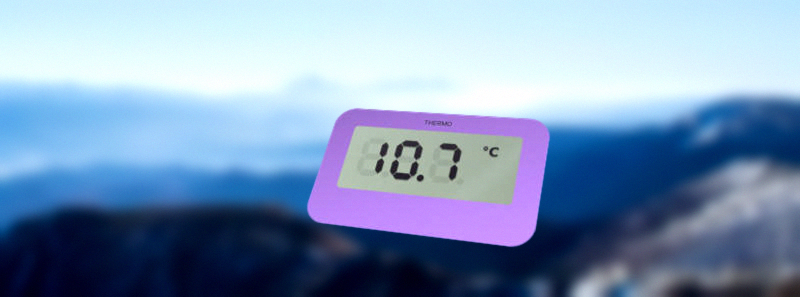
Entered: 10.7; °C
